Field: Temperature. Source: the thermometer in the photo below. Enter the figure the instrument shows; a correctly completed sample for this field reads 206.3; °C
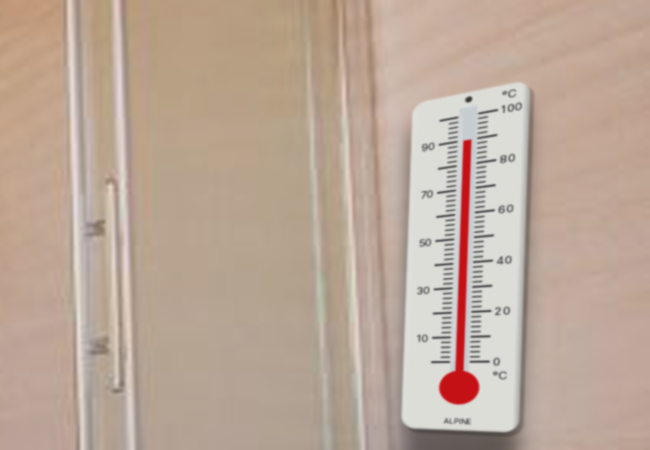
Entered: 90; °C
